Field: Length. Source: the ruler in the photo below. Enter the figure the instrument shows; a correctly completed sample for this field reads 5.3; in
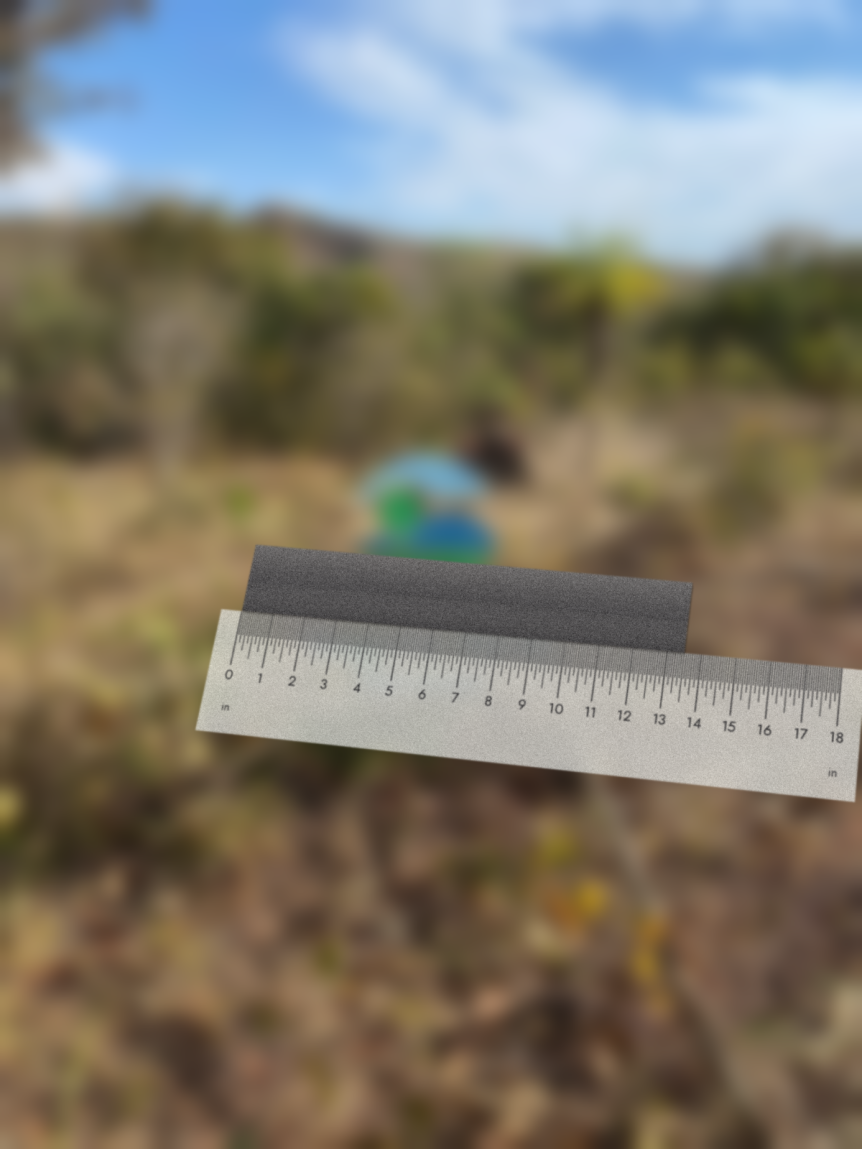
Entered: 13.5; in
